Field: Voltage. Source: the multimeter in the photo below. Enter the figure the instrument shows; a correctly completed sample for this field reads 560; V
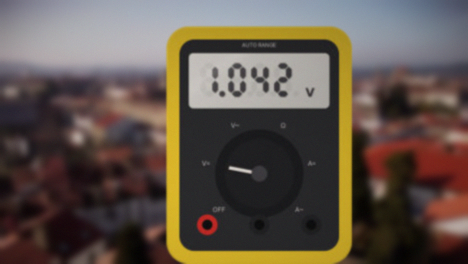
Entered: 1.042; V
